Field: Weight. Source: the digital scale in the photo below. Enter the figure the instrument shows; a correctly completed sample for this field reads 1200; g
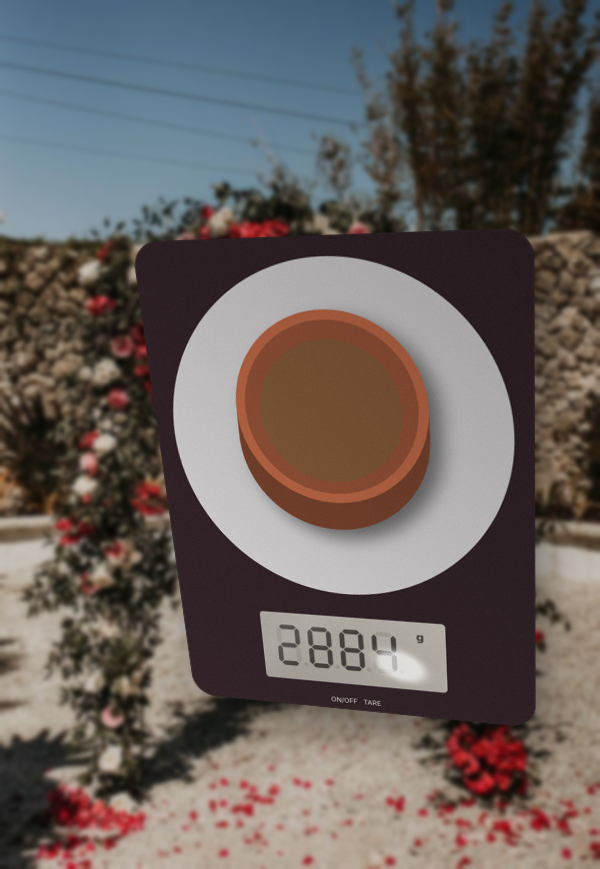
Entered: 2884; g
